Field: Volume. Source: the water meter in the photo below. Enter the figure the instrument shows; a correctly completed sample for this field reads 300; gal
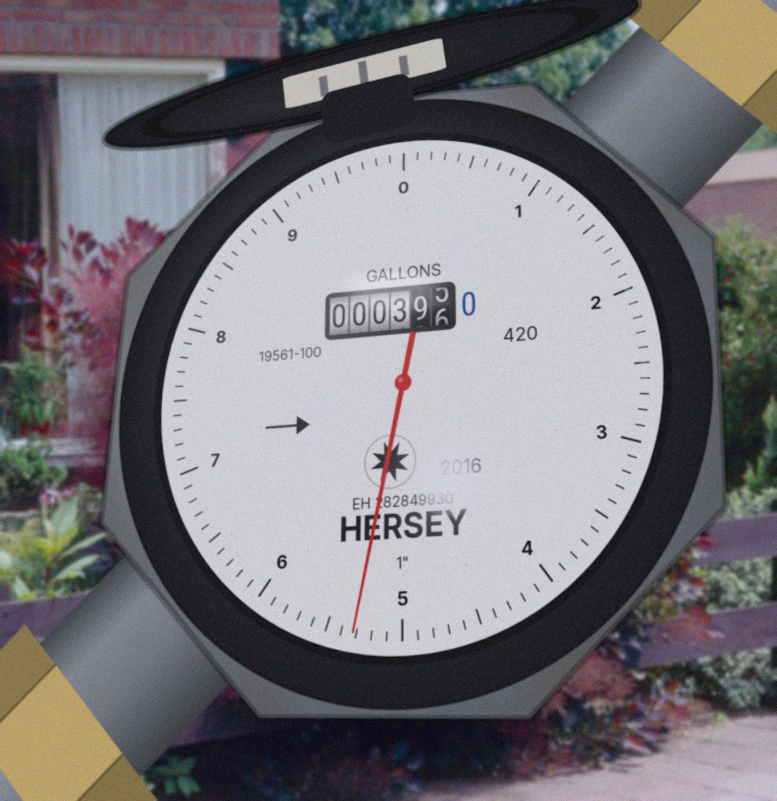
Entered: 3955.3; gal
